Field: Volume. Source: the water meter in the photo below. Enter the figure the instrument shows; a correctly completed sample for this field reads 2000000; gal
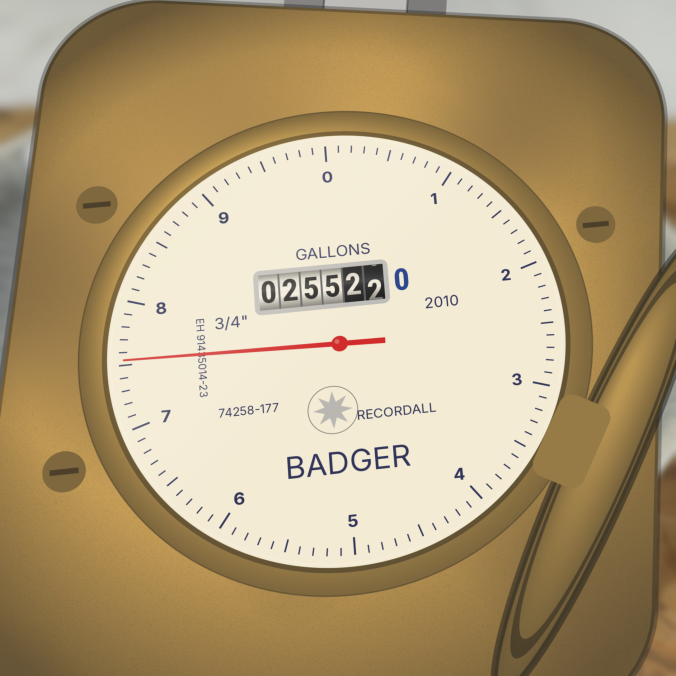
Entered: 255217.5; gal
